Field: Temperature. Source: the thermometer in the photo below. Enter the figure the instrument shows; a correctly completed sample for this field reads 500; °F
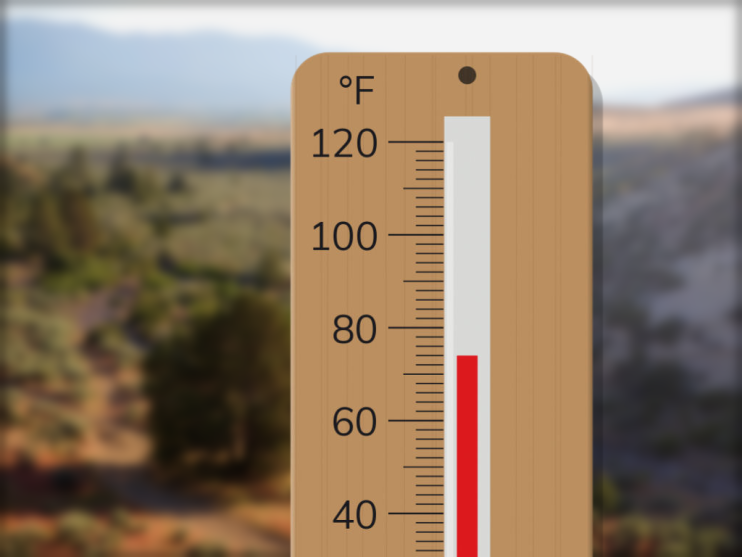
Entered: 74; °F
